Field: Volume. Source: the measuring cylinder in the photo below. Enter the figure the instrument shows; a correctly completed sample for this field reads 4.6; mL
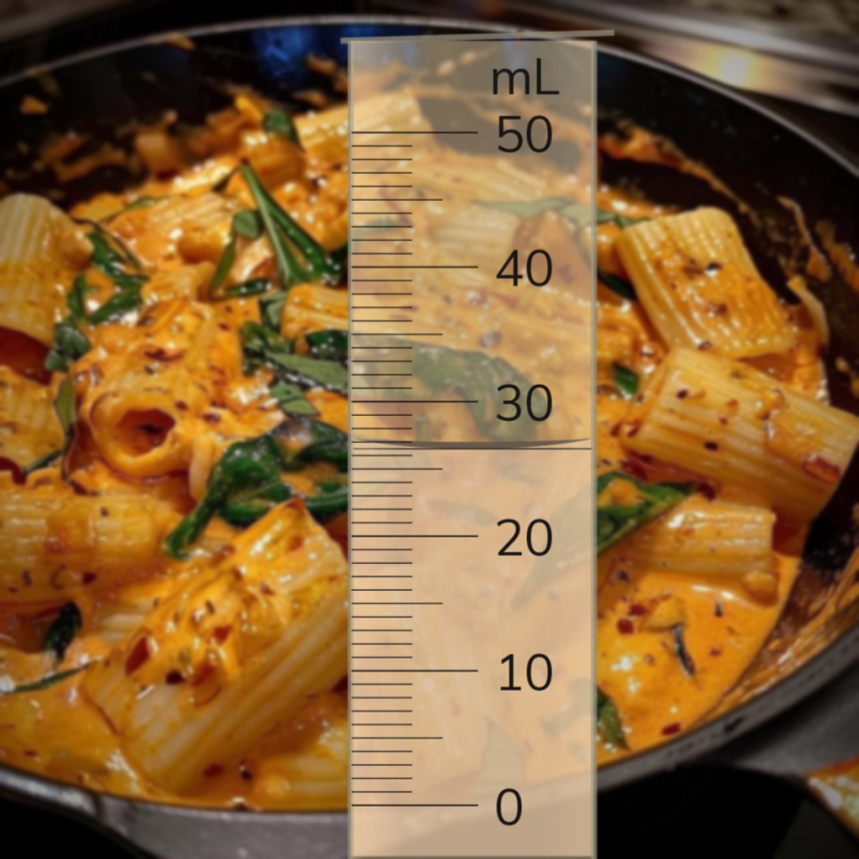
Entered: 26.5; mL
